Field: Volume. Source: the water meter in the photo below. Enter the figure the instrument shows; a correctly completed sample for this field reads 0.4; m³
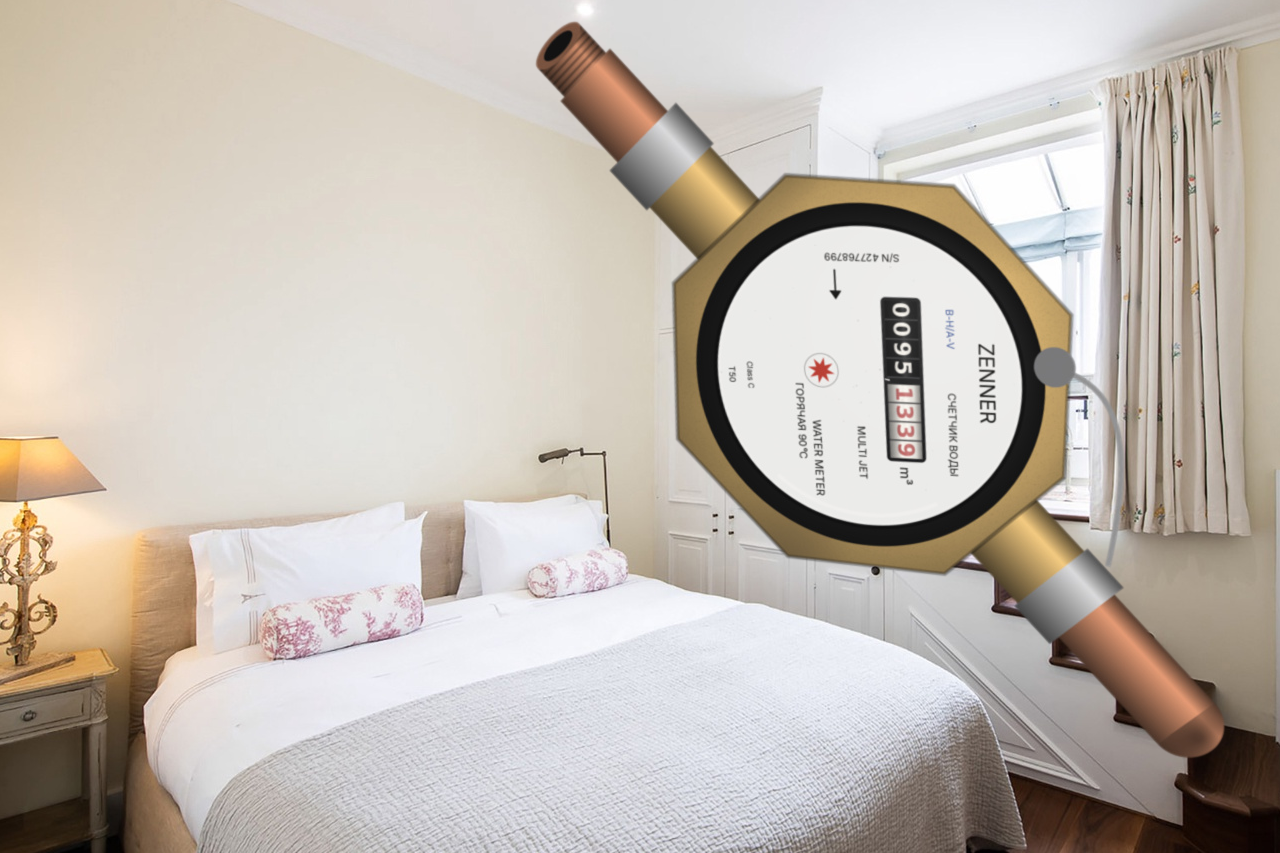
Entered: 95.1339; m³
